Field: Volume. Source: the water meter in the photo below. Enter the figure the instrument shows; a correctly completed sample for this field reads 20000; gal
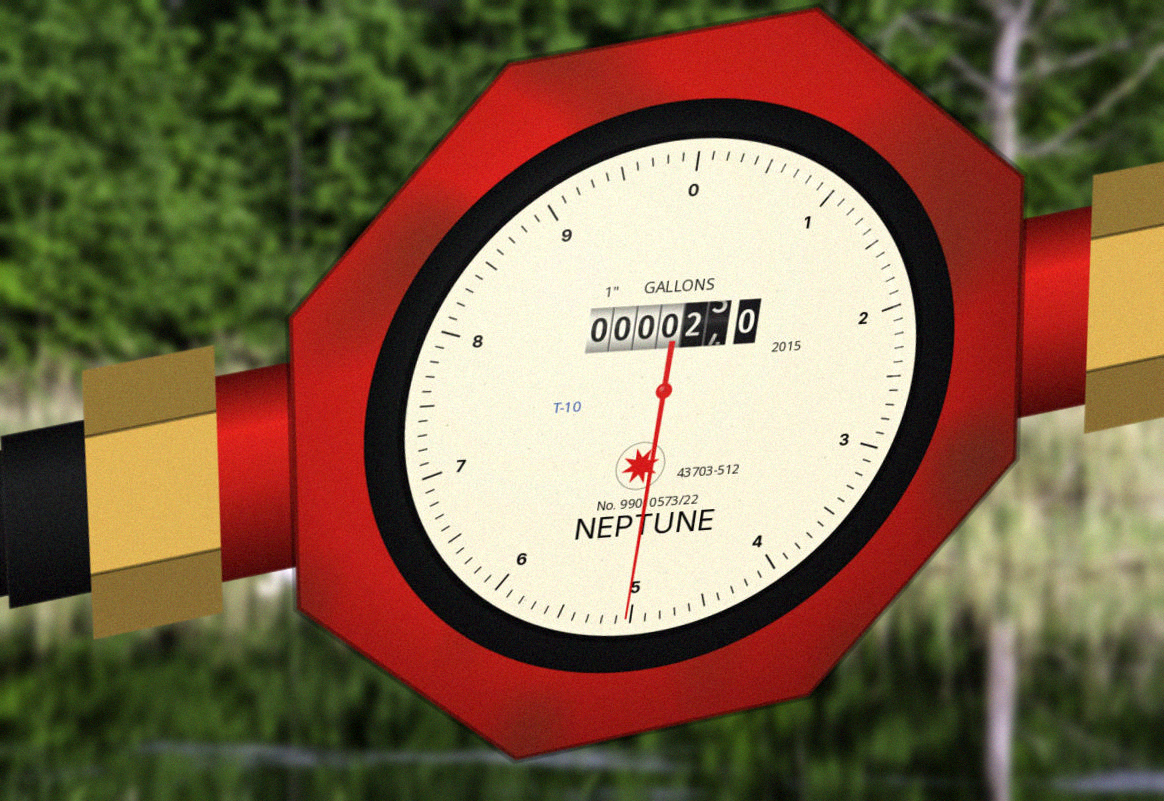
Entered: 235.0; gal
